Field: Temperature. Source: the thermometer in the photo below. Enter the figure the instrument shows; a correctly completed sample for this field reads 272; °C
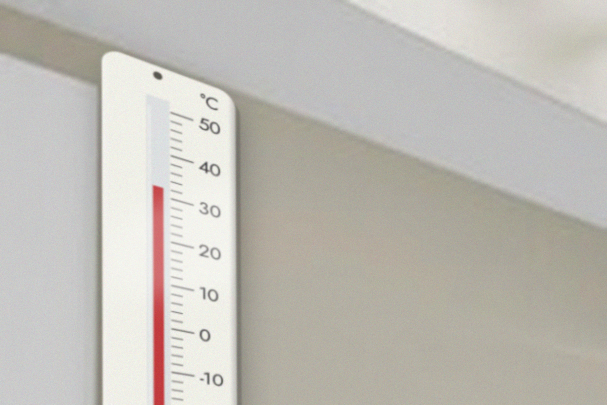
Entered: 32; °C
